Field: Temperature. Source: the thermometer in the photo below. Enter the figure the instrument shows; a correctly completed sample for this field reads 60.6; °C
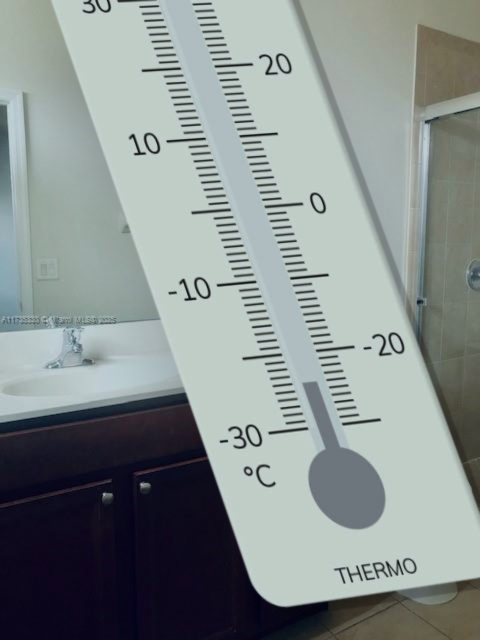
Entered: -24; °C
